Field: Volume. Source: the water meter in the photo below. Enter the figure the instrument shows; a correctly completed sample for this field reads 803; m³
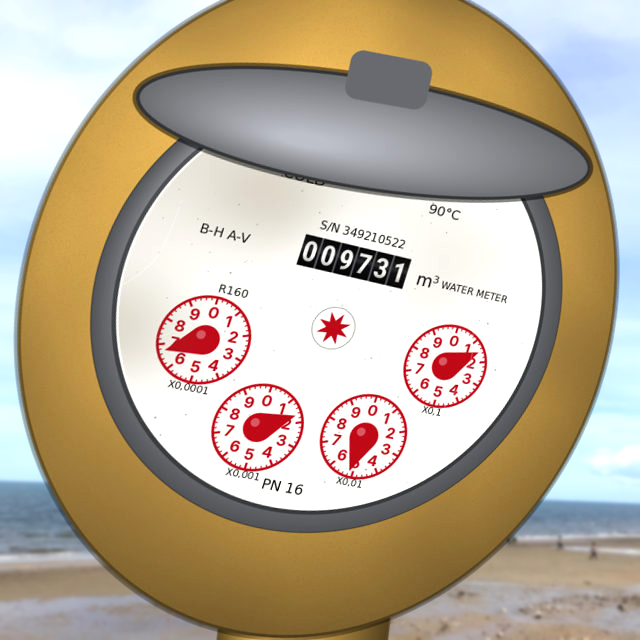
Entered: 9731.1516; m³
